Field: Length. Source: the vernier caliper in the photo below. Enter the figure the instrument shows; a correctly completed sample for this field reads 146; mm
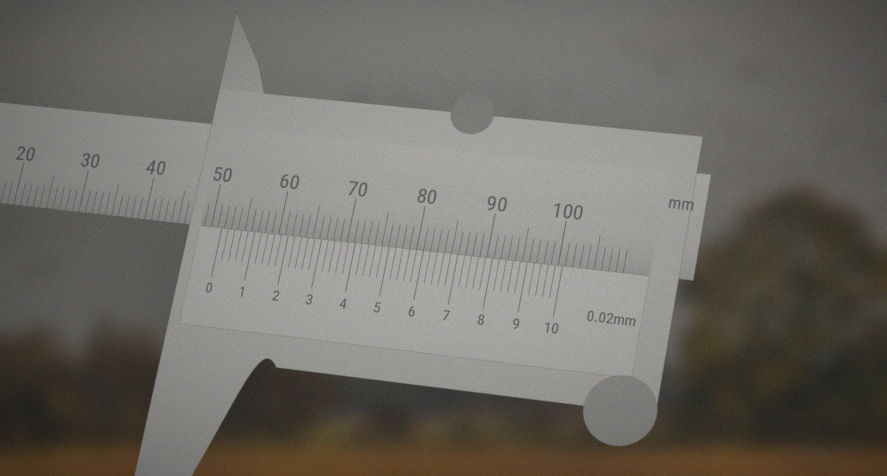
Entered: 51.6; mm
